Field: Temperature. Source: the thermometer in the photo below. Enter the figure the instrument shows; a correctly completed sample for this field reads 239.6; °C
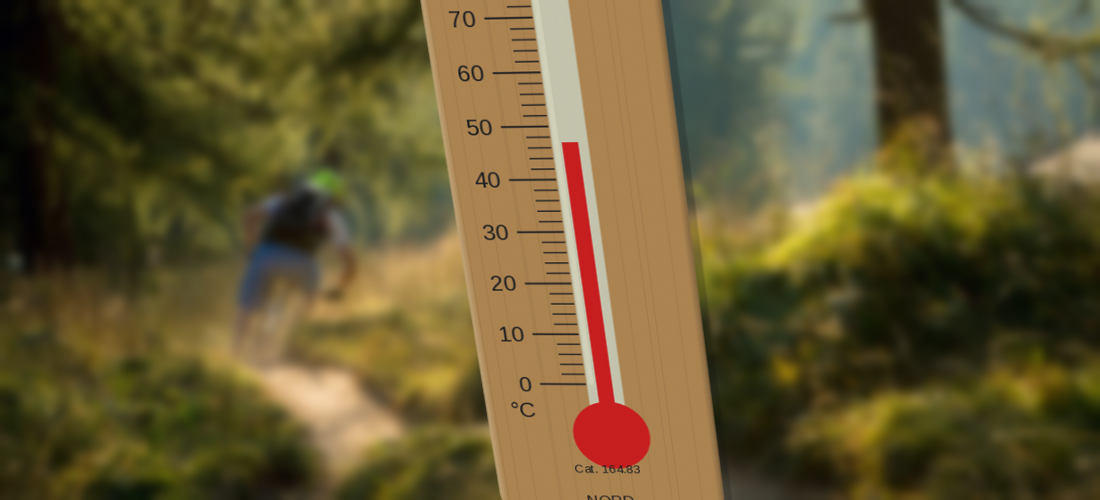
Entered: 47; °C
